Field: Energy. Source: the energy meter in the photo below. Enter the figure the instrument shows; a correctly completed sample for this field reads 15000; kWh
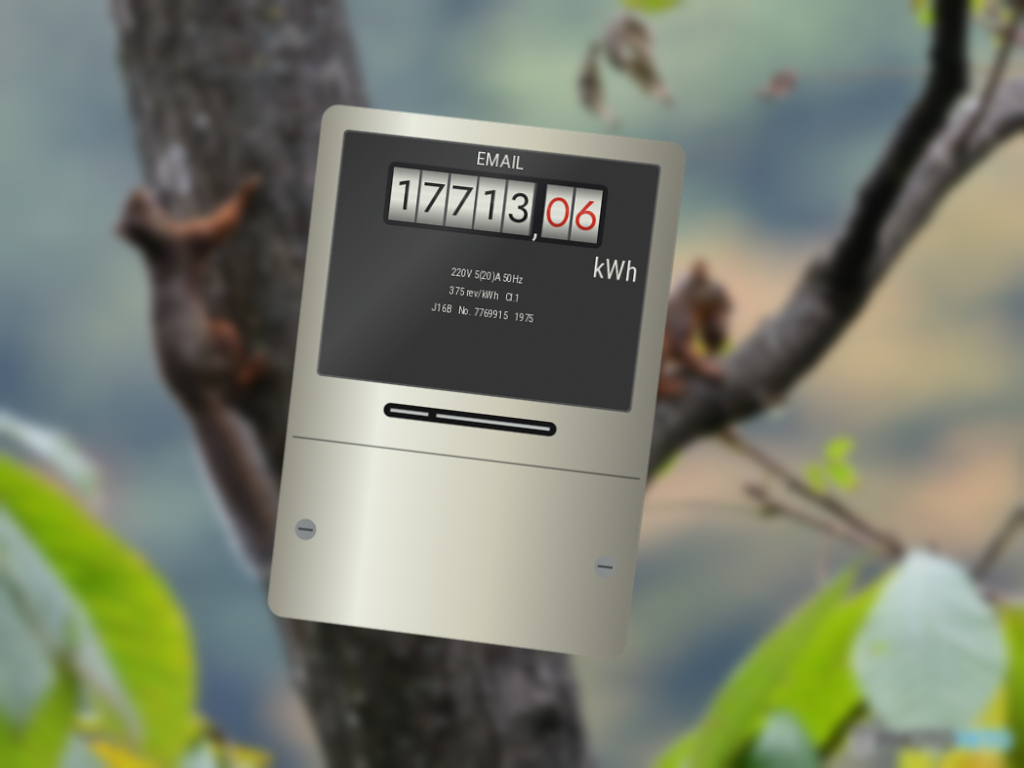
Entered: 17713.06; kWh
